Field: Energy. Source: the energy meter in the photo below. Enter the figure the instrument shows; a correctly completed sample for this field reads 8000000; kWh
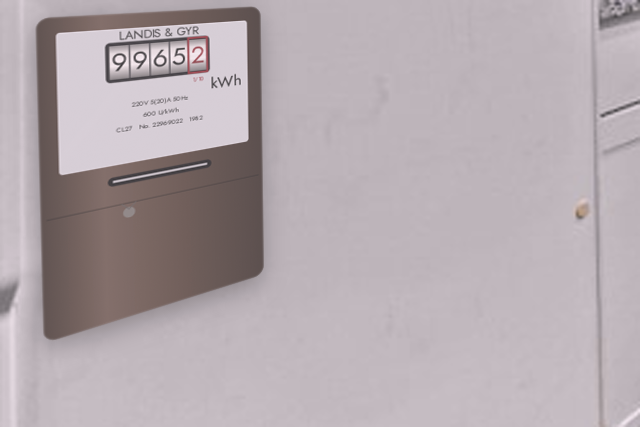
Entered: 9965.2; kWh
